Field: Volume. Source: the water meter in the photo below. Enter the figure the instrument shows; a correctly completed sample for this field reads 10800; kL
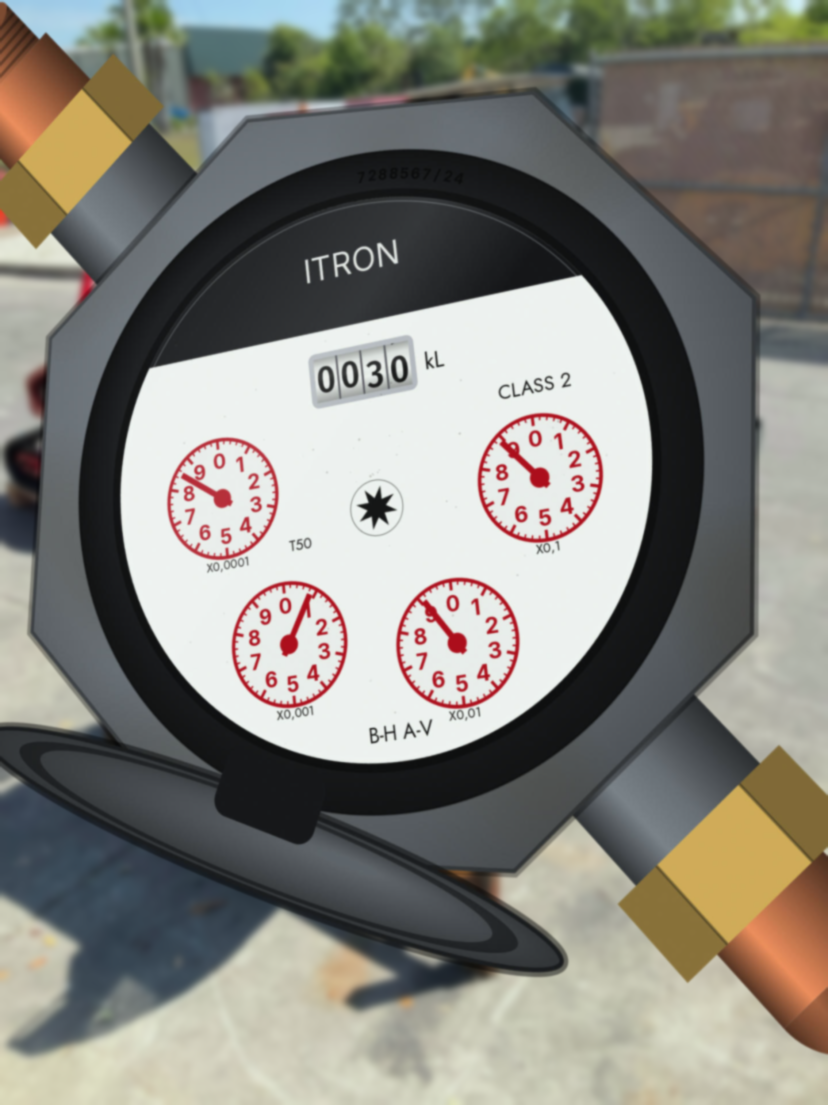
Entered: 29.8908; kL
